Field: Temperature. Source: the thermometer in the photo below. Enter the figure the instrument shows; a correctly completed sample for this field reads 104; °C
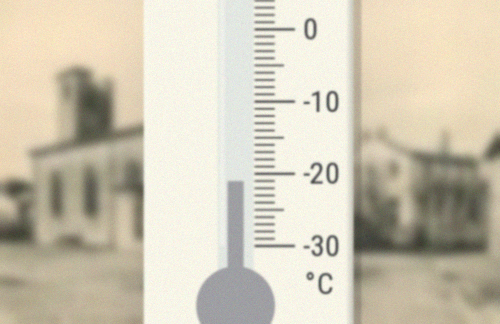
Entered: -21; °C
